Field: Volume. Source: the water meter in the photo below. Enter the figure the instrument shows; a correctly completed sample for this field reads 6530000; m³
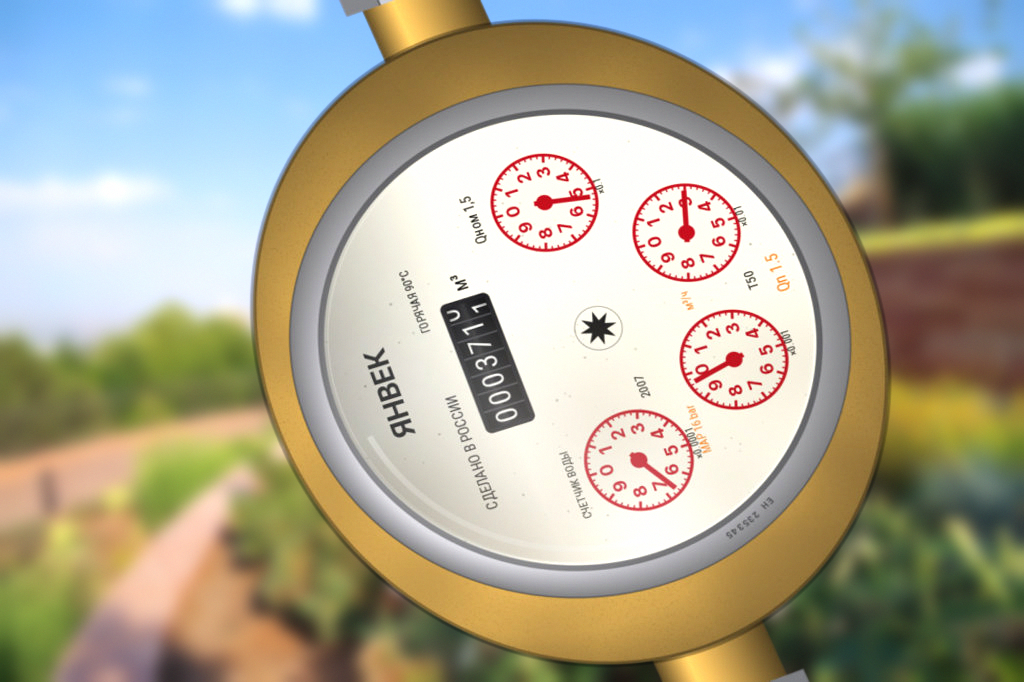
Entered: 3710.5296; m³
